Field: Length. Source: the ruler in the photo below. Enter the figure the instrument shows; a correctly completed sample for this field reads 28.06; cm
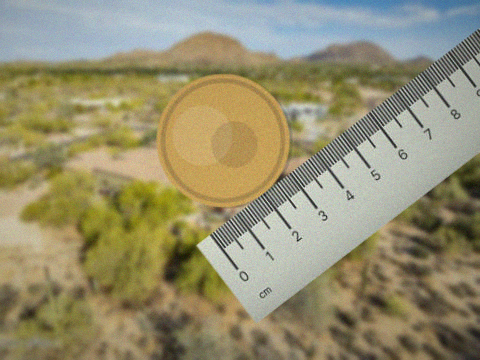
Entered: 4; cm
